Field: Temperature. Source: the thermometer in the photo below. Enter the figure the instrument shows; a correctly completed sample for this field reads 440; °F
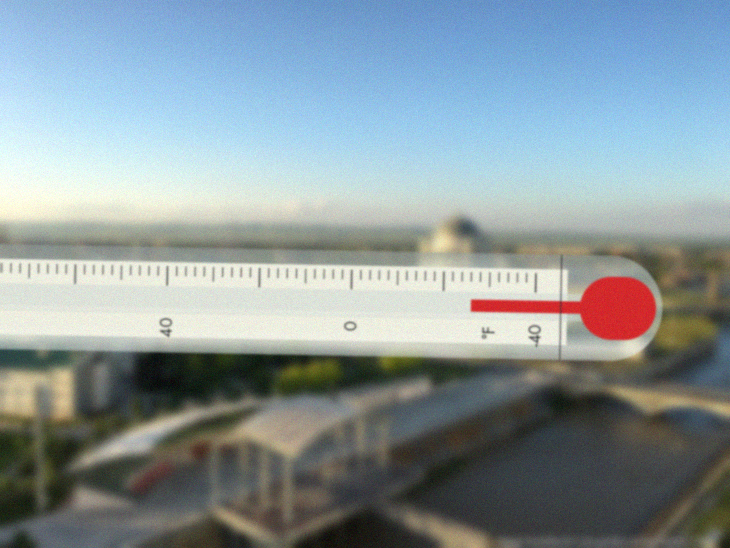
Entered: -26; °F
